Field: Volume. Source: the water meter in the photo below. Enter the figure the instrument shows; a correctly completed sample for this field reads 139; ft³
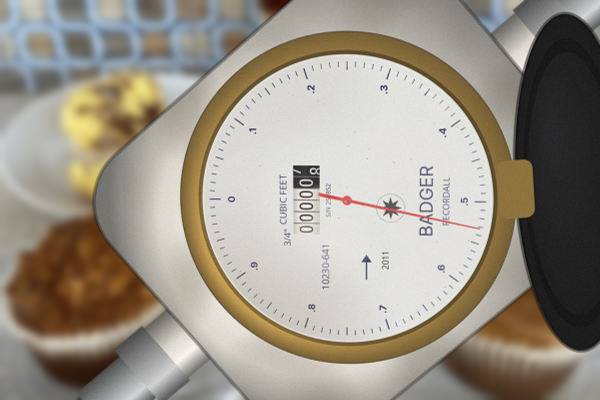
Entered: 7.53; ft³
